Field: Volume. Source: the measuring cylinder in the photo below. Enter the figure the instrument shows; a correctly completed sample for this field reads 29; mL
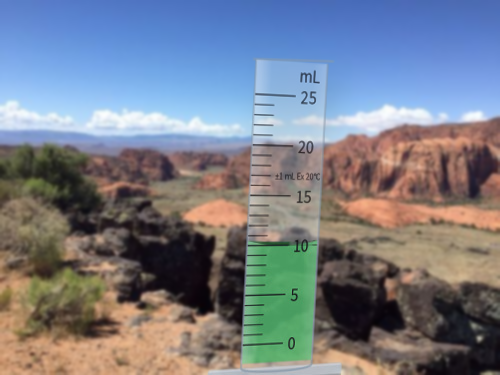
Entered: 10; mL
